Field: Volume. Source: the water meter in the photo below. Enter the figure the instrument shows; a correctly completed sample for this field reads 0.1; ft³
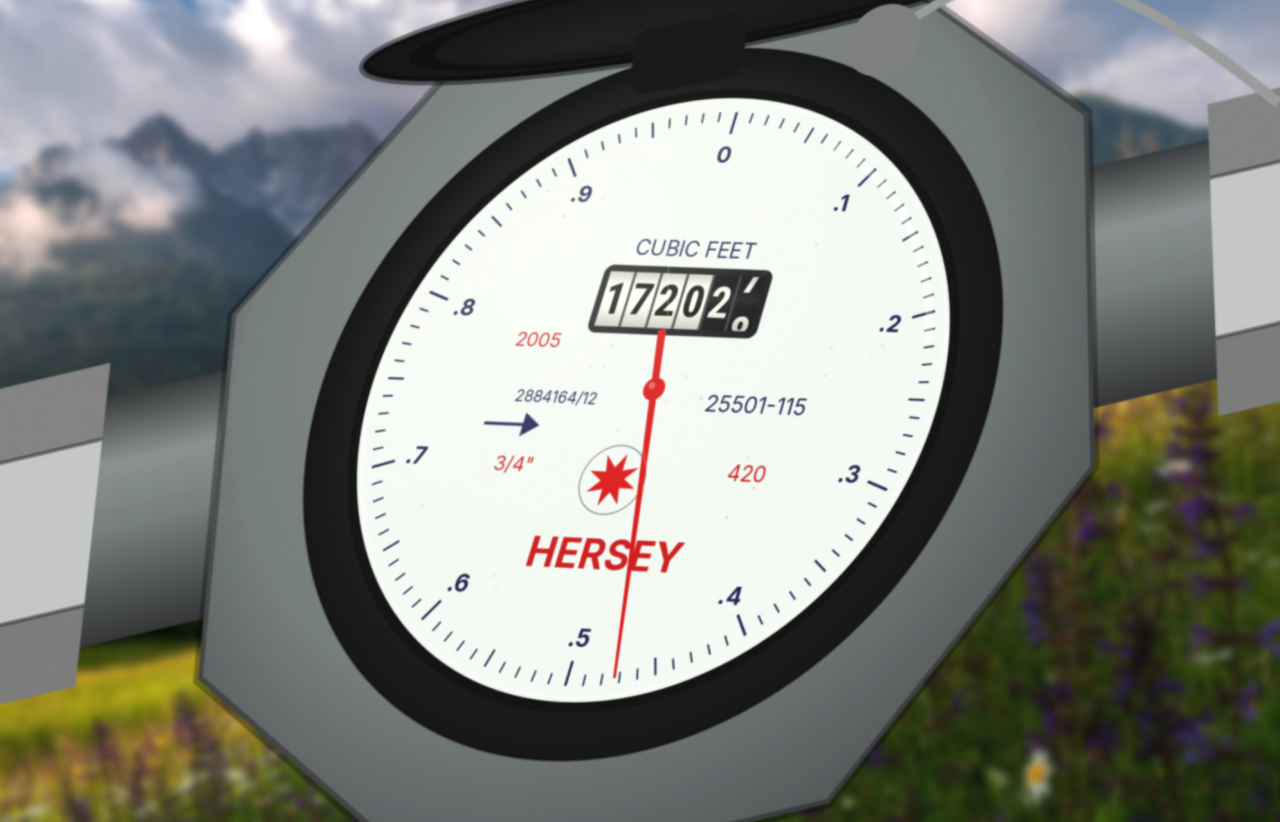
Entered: 172027.47; ft³
